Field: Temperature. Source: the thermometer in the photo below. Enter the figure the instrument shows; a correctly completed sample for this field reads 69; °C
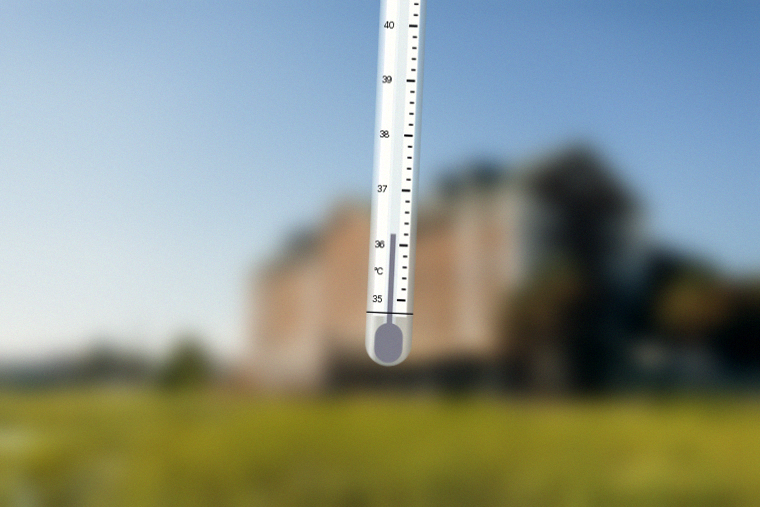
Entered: 36.2; °C
